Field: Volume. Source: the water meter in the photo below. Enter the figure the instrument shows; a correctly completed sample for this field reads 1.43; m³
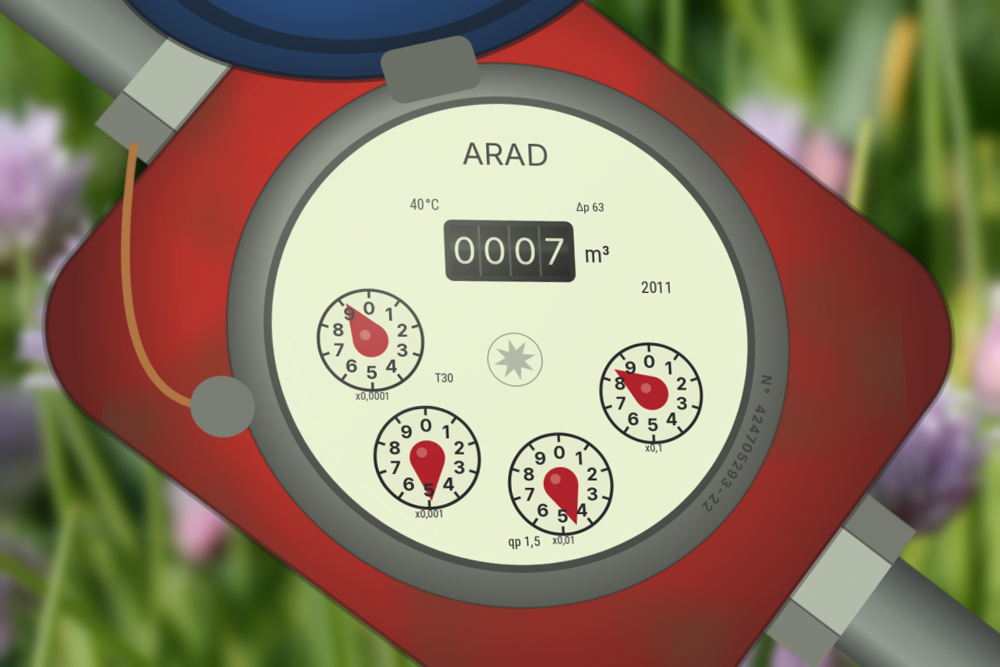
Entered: 7.8449; m³
